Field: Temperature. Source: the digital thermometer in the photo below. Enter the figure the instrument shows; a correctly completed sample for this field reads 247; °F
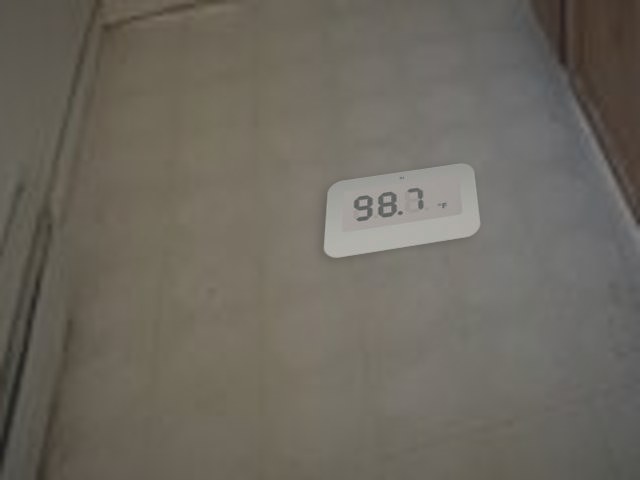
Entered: 98.7; °F
